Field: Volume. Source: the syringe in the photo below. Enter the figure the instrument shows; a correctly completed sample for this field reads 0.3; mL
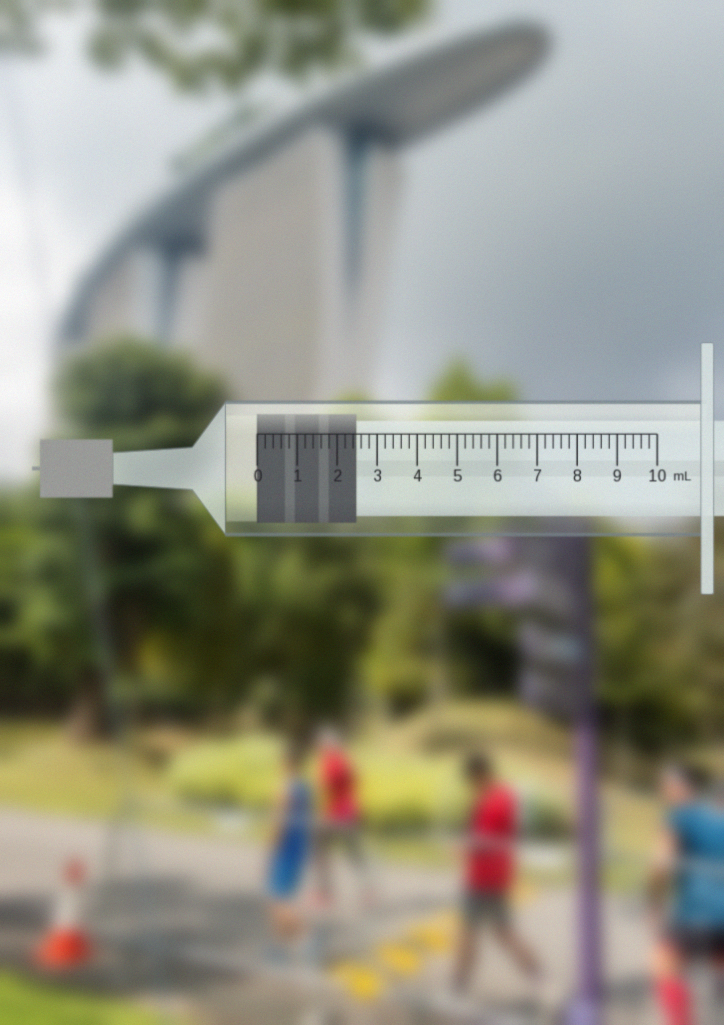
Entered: 0; mL
